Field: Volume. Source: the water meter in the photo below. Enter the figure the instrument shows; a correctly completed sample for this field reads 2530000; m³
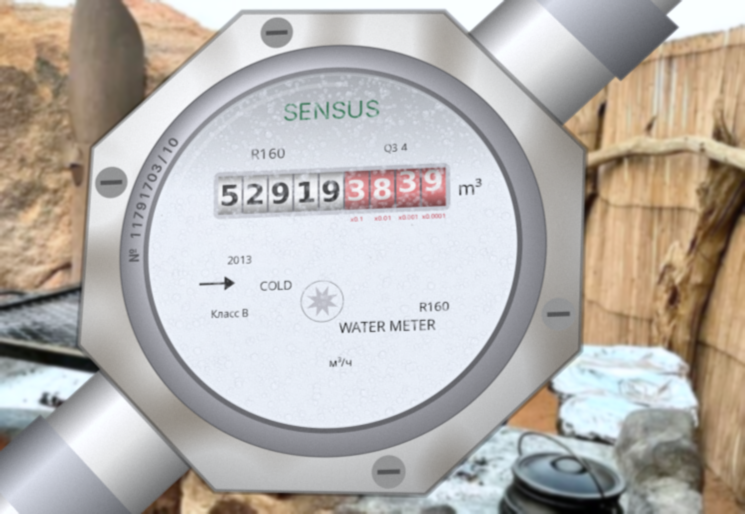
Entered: 52919.3839; m³
